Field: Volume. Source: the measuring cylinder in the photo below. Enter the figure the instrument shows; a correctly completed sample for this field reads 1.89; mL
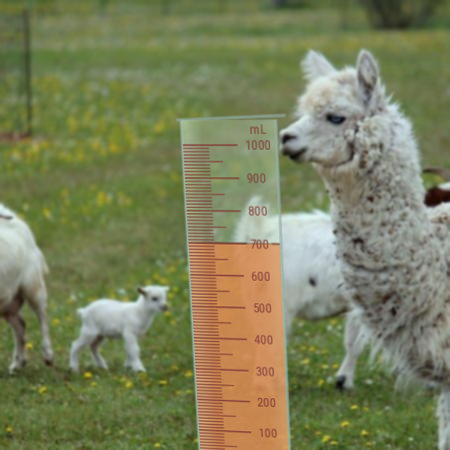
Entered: 700; mL
